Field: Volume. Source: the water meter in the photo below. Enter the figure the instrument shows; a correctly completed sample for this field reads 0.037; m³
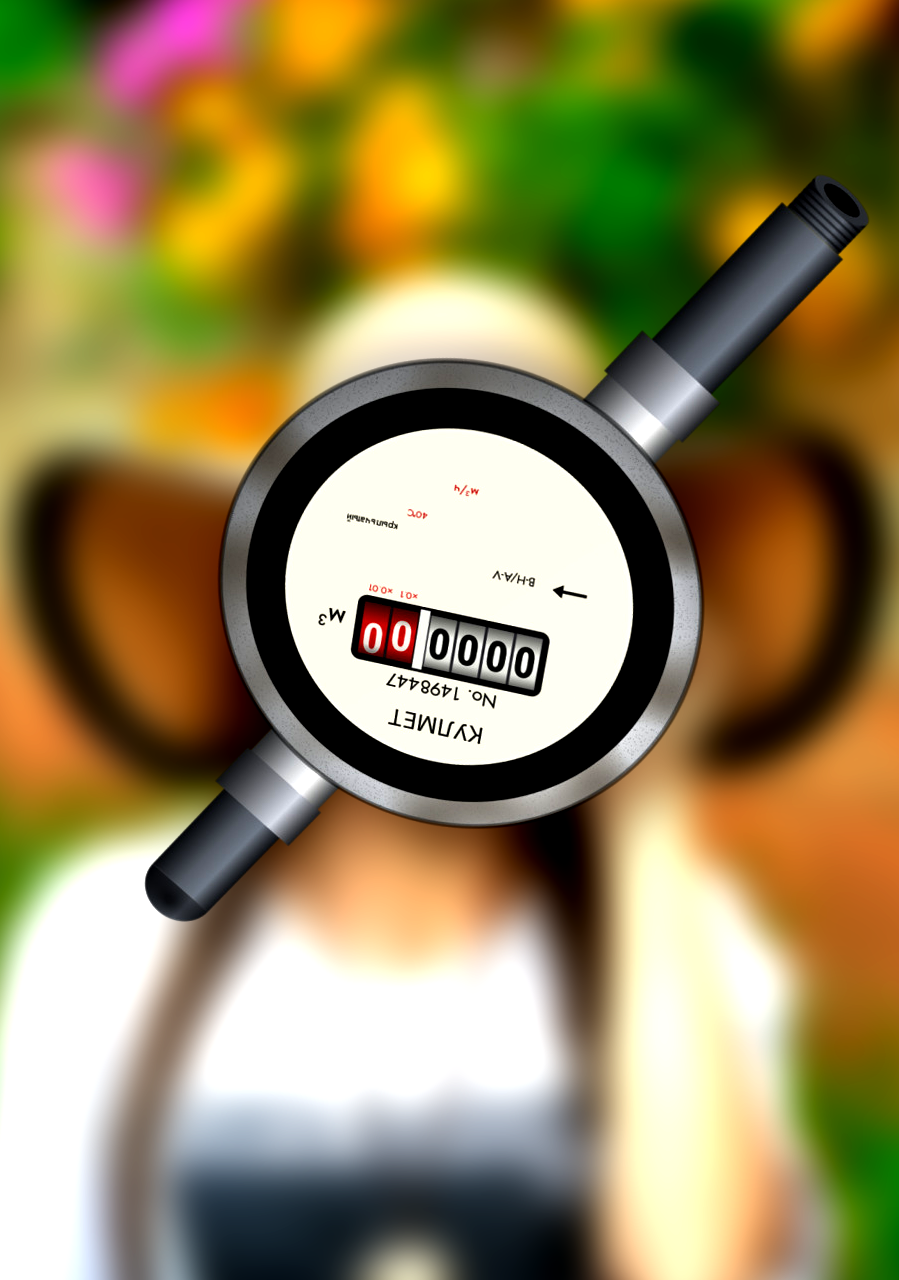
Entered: 0.00; m³
